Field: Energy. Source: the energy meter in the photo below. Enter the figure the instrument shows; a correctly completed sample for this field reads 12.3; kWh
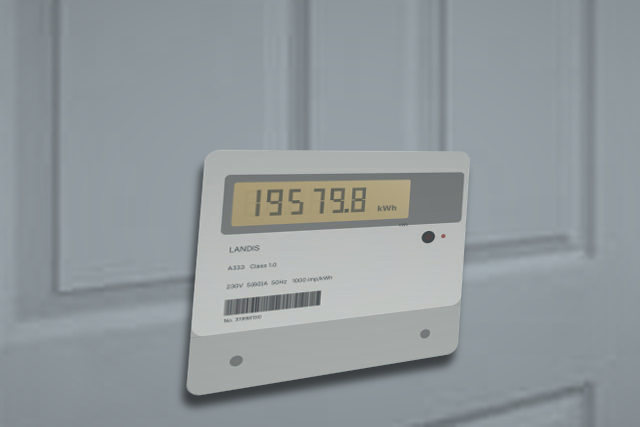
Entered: 19579.8; kWh
